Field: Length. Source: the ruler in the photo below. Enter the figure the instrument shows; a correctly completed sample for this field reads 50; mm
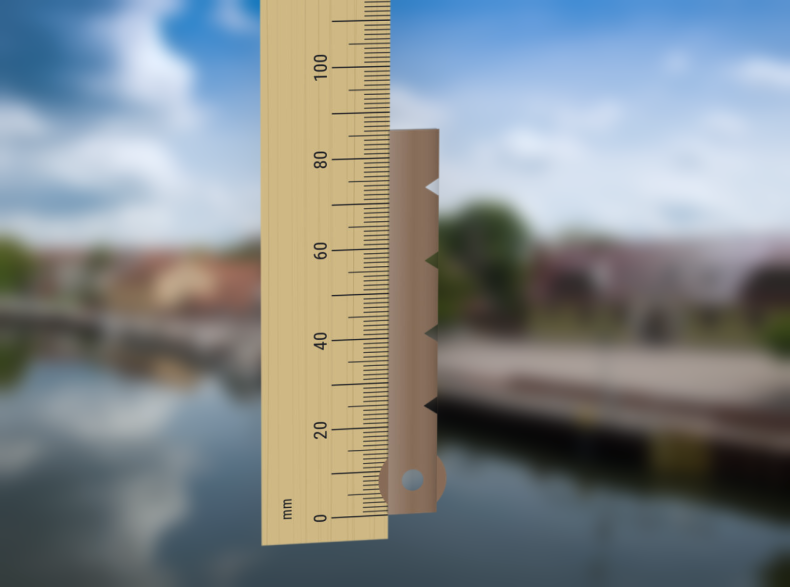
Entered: 86; mm
